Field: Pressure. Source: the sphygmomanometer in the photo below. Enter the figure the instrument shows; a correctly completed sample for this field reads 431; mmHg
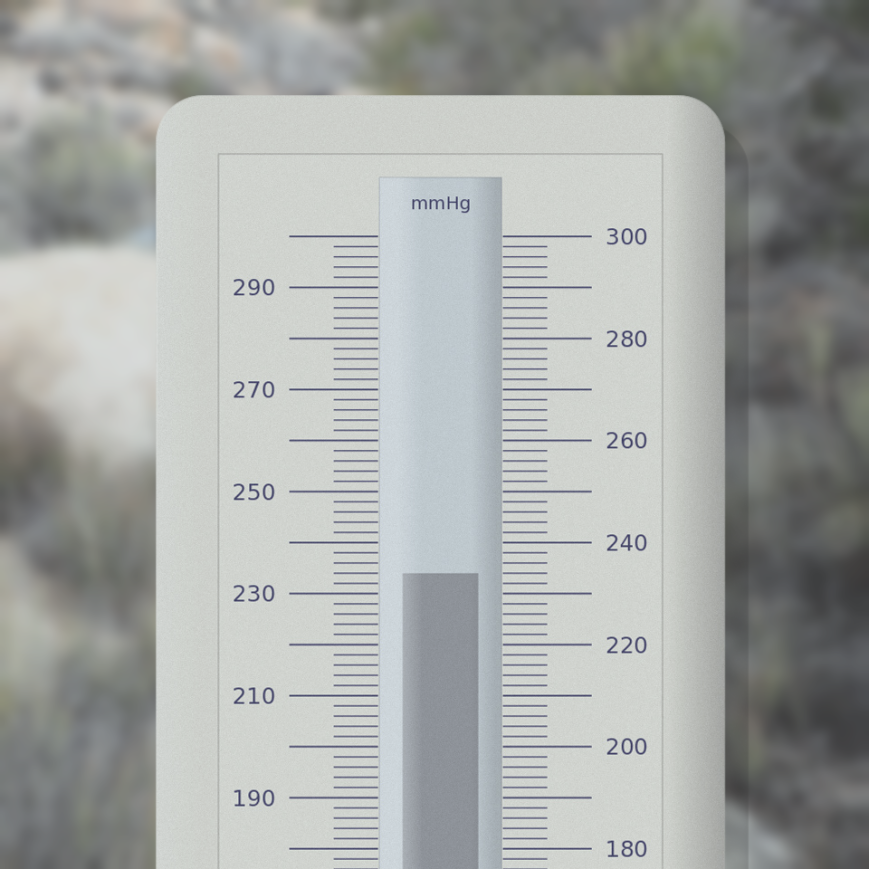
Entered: 234; mmHg
